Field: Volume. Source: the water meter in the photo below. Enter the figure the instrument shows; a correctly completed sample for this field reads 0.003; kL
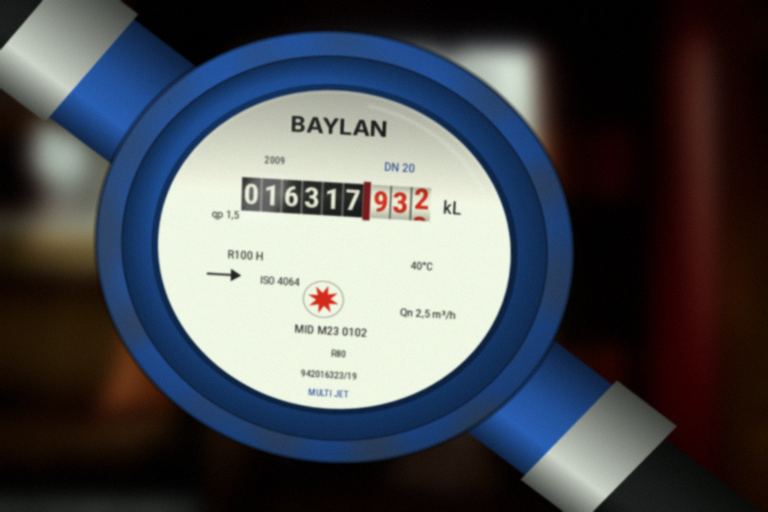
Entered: 16317.932; kL
